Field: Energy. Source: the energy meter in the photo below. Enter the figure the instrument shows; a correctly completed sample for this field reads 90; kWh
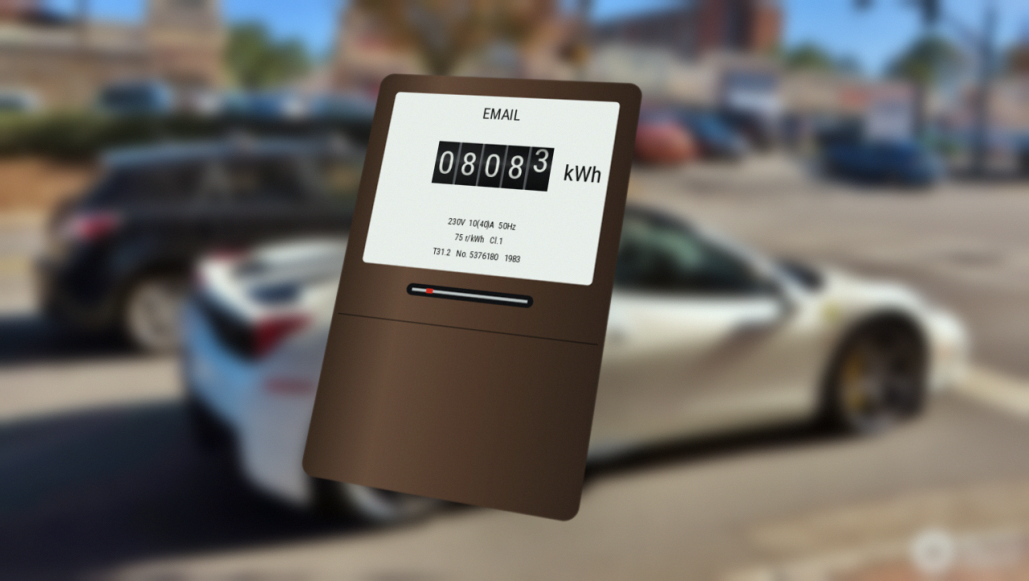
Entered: 8083; kWh
